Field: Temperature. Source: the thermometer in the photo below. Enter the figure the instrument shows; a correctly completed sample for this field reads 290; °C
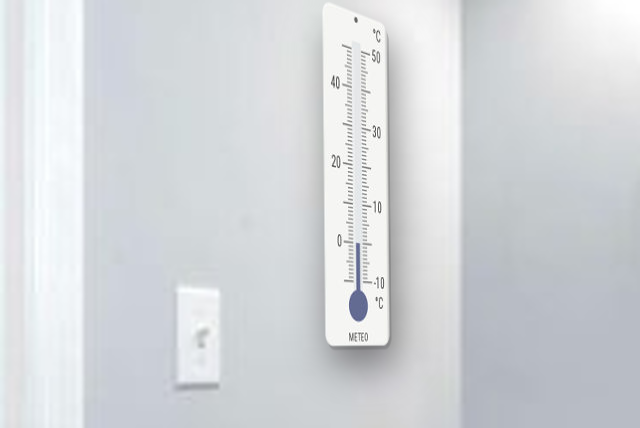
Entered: 0; °C
